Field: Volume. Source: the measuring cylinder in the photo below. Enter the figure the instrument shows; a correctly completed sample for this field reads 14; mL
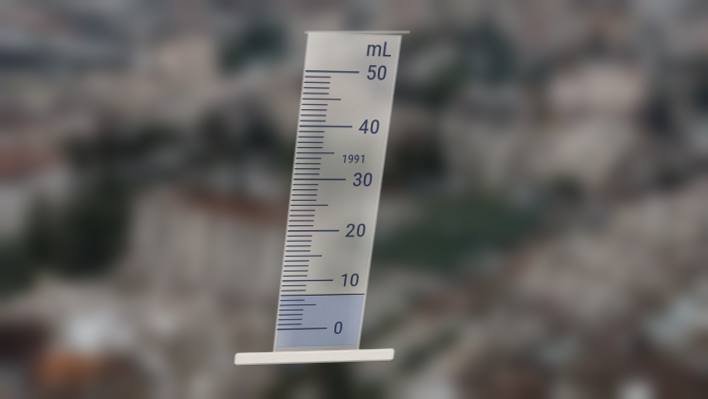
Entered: 7; mL
